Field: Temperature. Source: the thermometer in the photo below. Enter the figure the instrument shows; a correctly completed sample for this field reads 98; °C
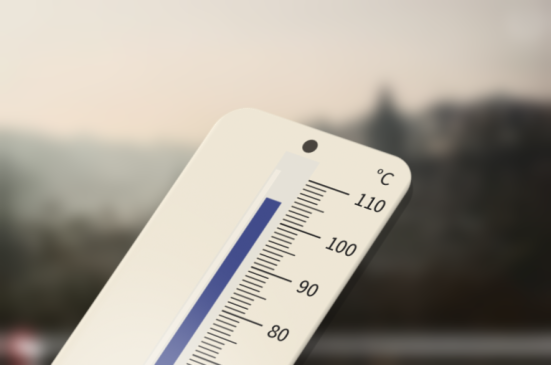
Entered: 104; °C
